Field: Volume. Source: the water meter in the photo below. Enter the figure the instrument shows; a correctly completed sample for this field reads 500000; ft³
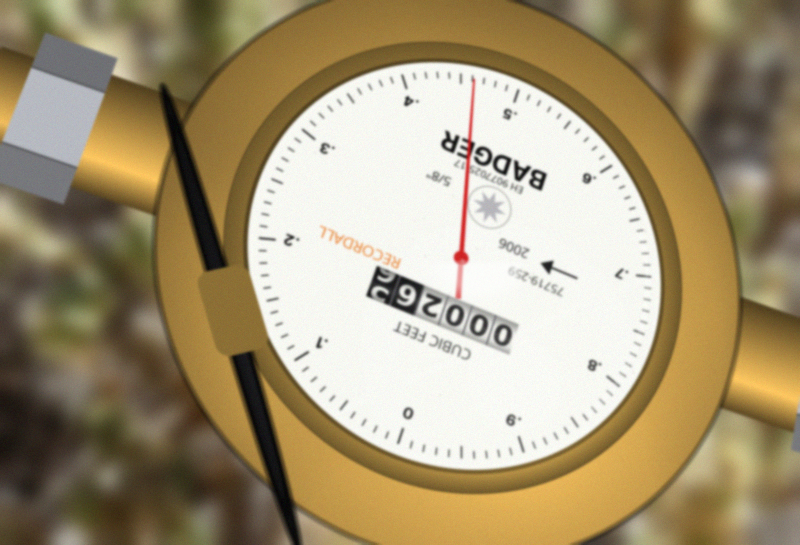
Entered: 265.46; ft³
